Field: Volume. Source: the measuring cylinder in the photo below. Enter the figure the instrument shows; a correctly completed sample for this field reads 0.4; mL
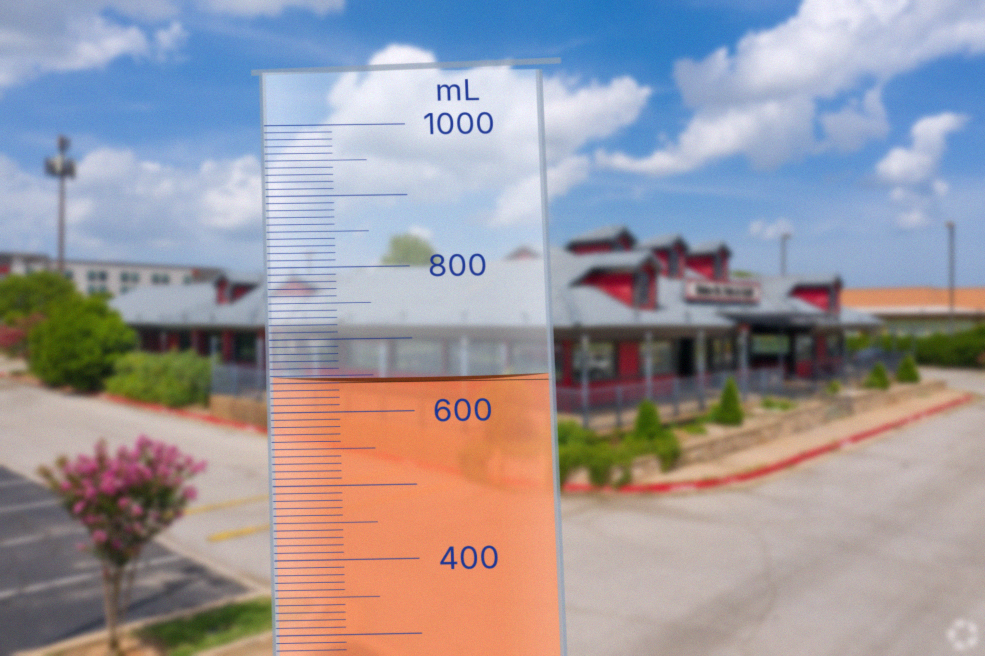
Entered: 640; mL
